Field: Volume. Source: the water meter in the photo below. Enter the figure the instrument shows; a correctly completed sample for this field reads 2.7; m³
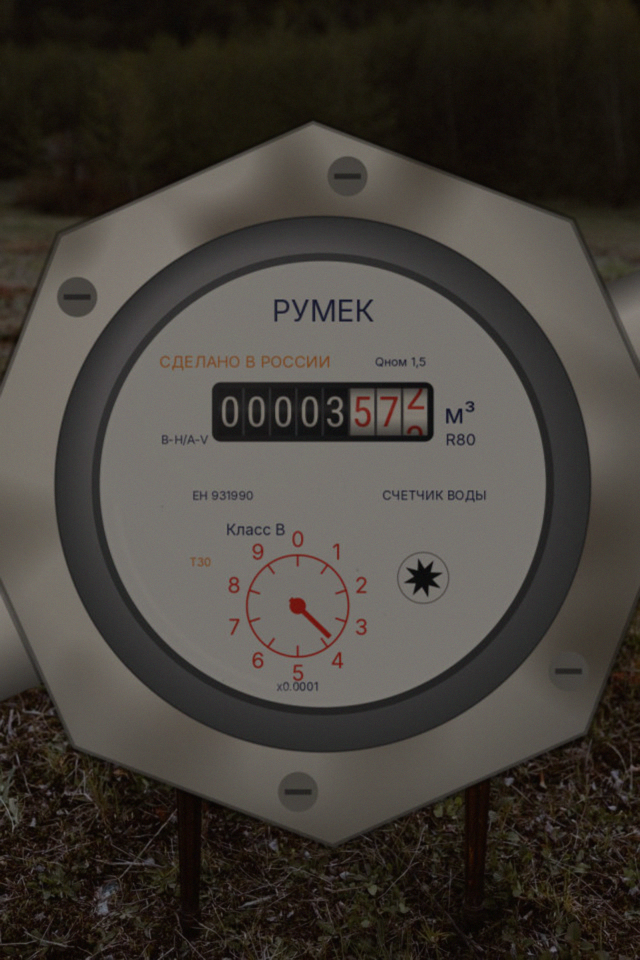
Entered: 3.5723; m³
